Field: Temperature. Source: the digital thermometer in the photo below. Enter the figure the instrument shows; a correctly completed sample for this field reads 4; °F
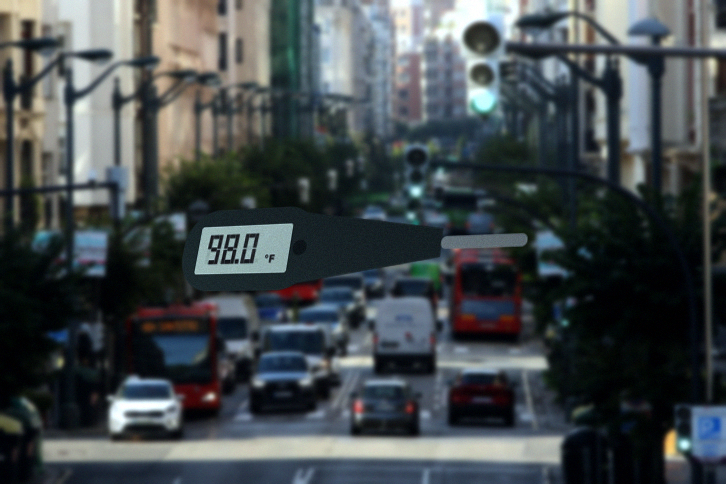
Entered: 98.0; °F
